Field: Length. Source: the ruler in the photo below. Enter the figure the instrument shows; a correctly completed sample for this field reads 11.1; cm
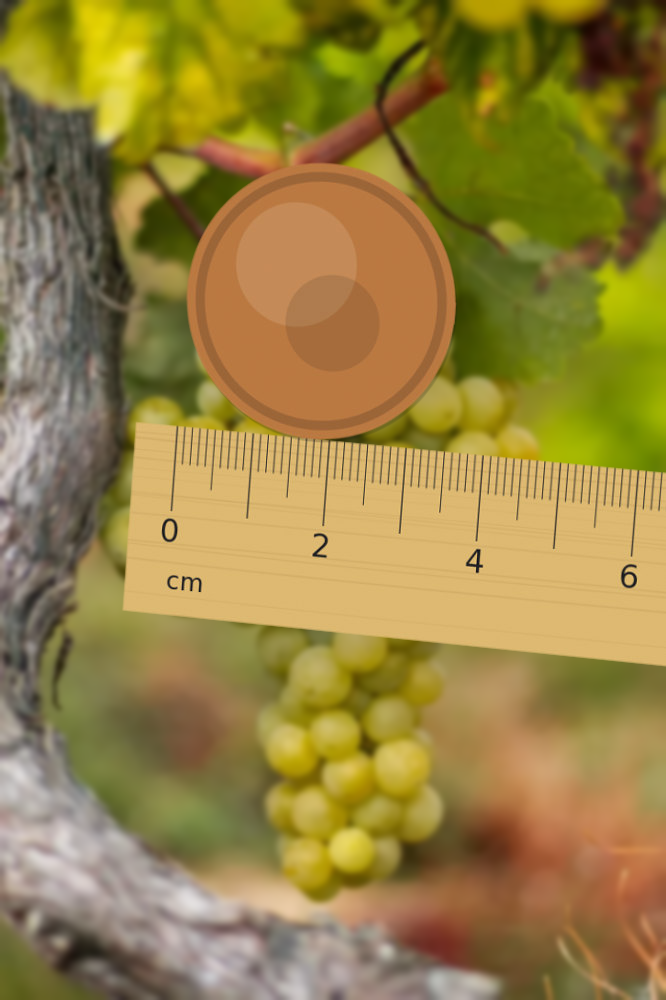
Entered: 3.5; cm
